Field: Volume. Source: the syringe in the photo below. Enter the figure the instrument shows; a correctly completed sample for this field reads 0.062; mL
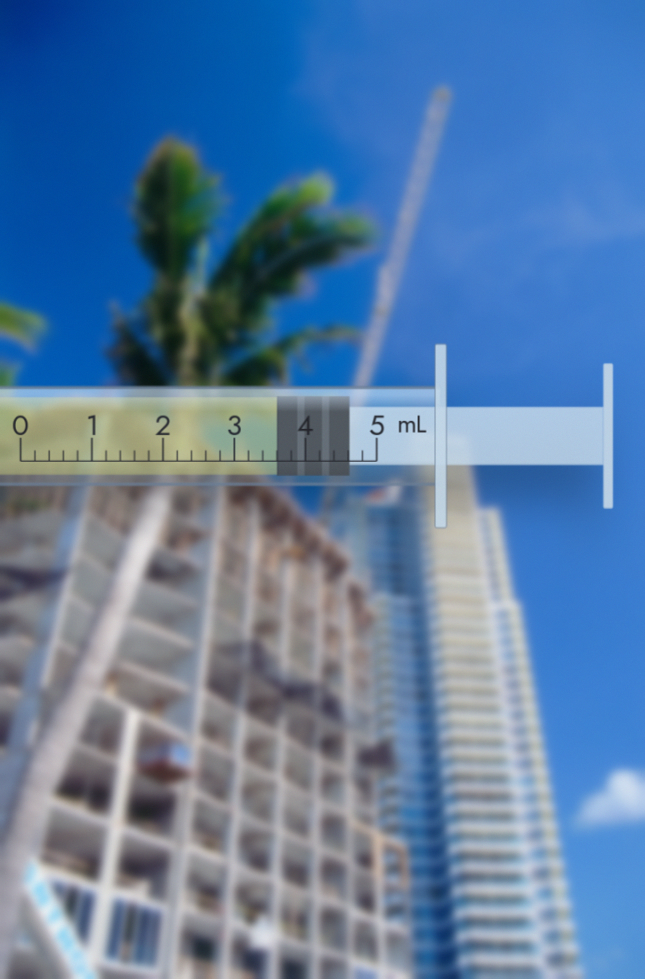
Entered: 3.6; mL
